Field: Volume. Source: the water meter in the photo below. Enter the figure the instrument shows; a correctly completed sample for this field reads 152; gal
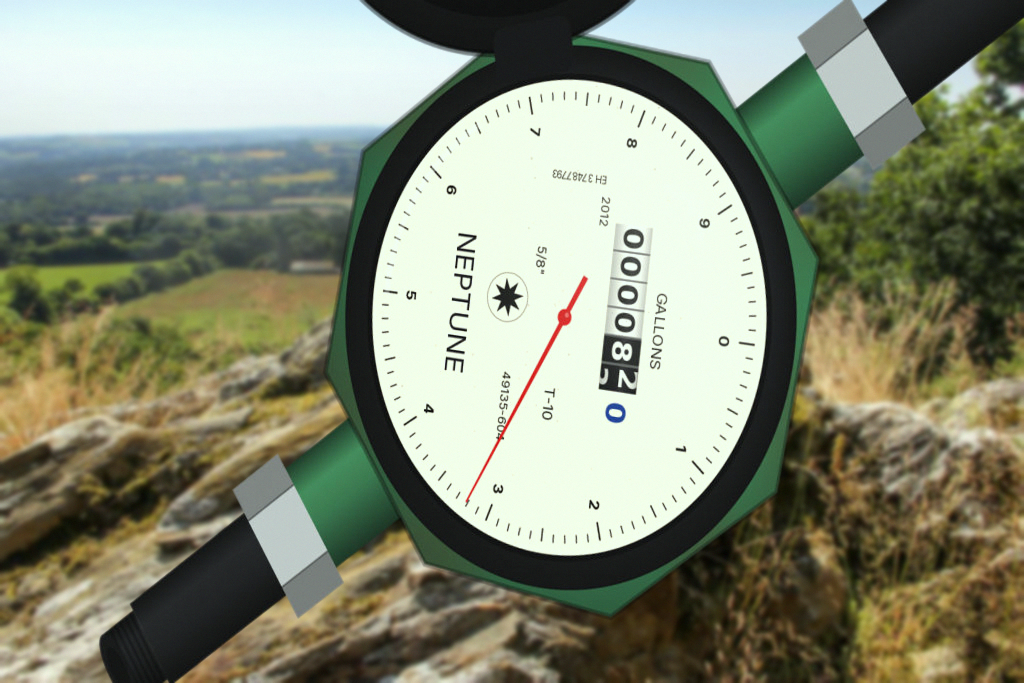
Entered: 823.2; gal
